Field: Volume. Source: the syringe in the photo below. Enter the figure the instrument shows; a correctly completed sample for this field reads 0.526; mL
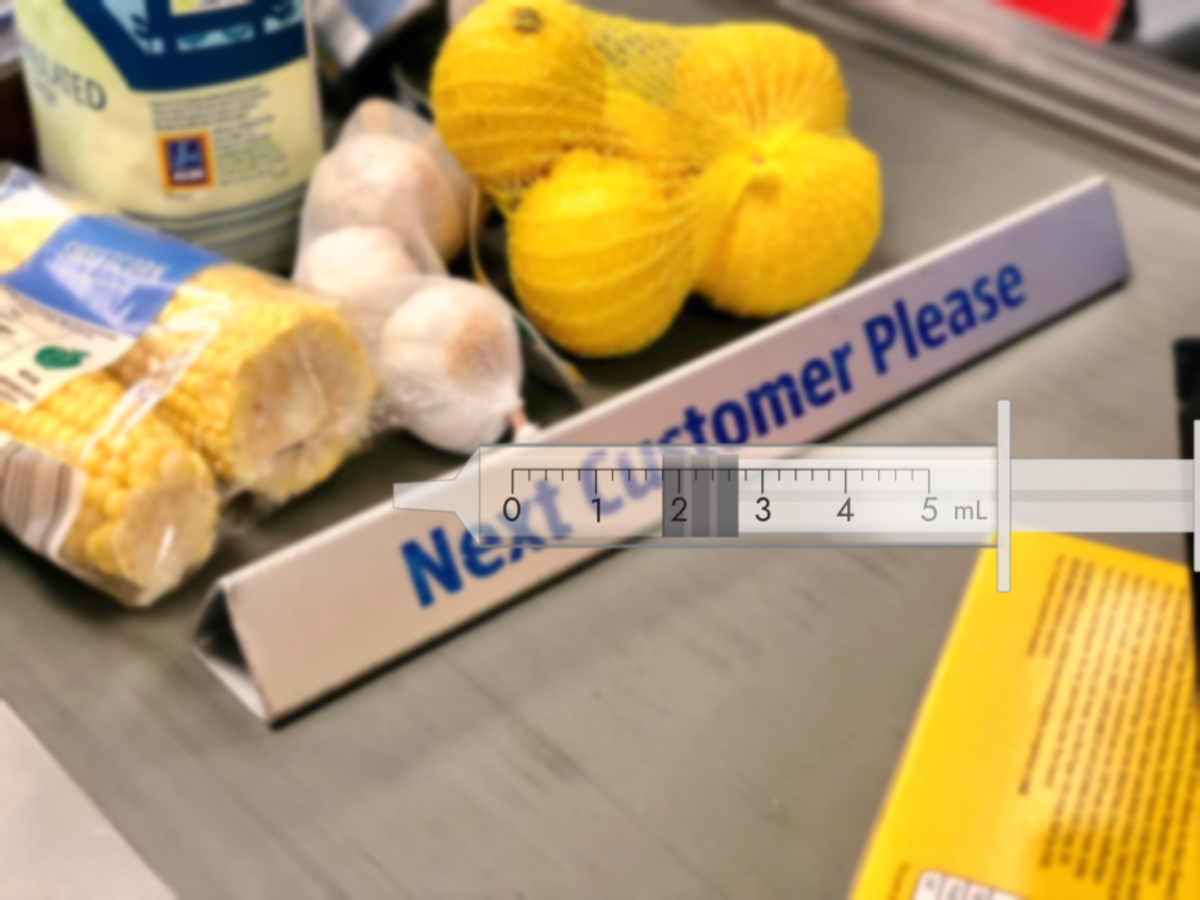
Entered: 1.8; mL
